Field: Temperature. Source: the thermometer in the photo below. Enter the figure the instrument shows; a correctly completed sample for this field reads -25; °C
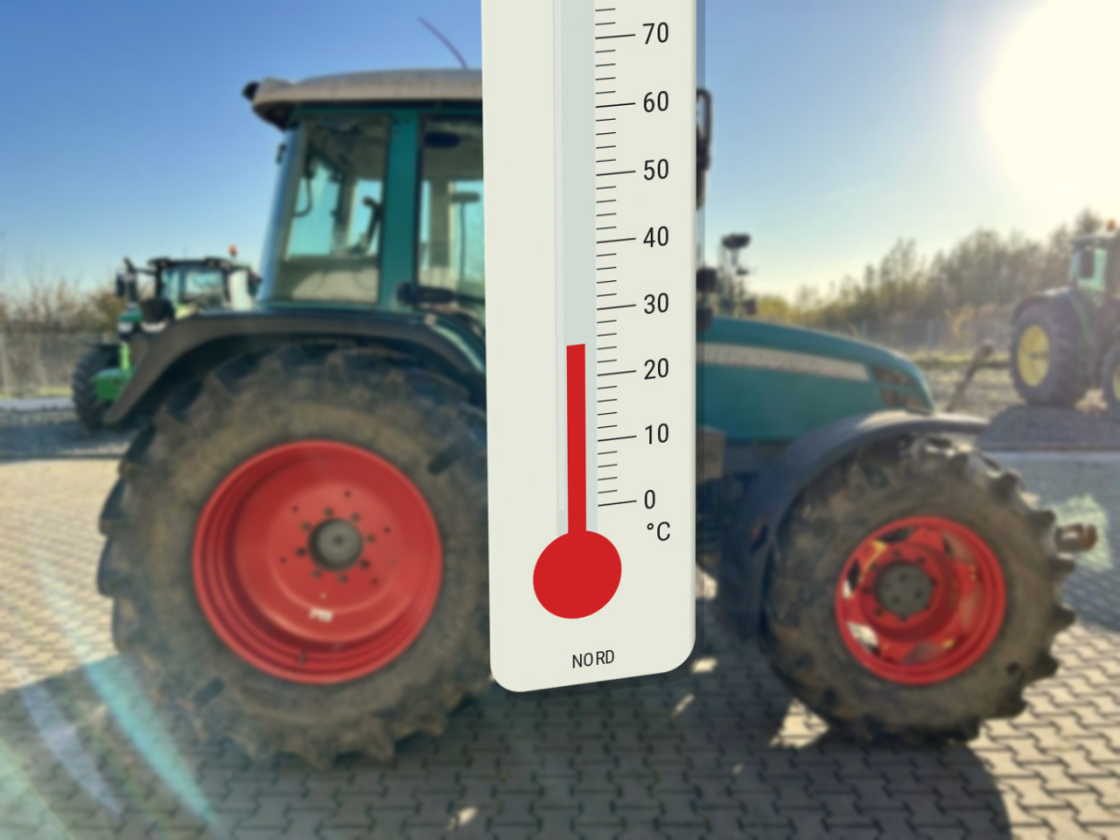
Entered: 25; °C
